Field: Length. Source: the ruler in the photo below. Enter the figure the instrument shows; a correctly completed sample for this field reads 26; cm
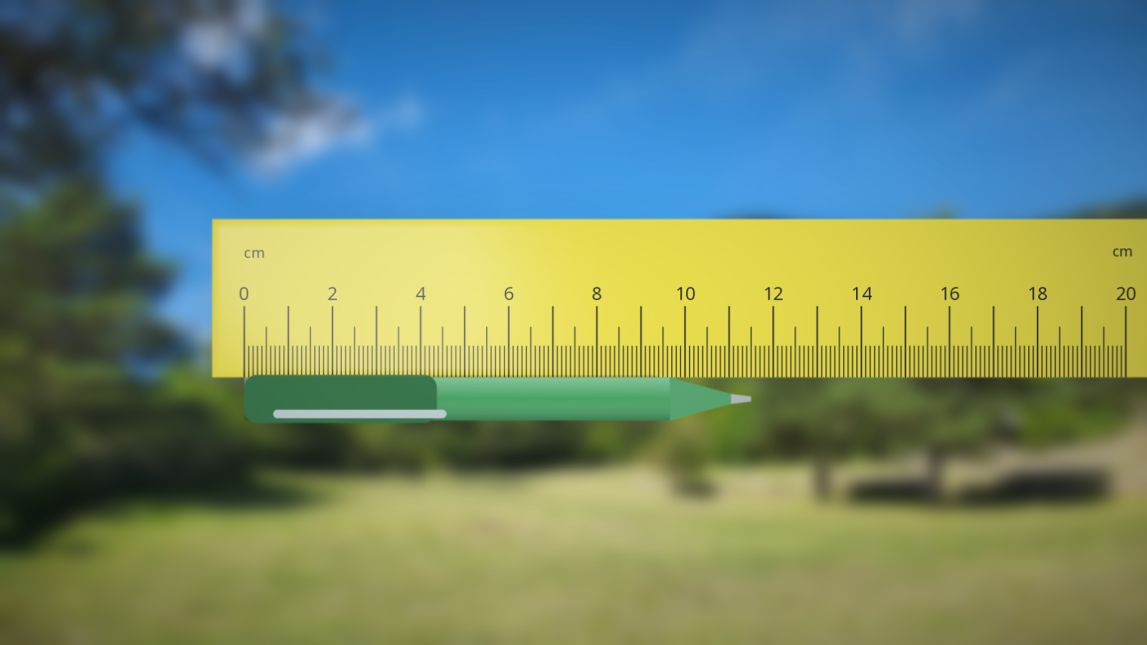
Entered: 11.5; cm
